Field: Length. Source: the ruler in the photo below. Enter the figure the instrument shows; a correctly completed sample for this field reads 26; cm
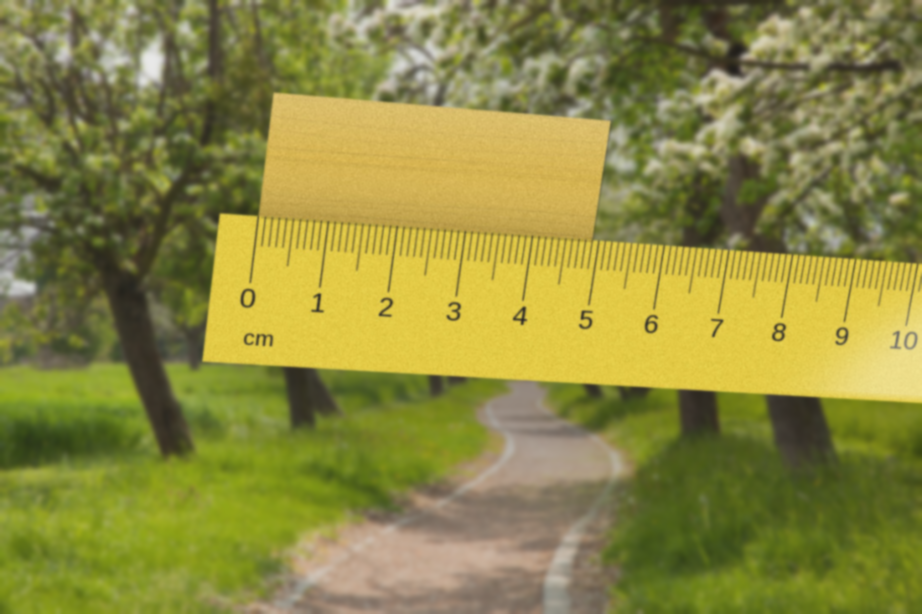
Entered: 4.9; cm
